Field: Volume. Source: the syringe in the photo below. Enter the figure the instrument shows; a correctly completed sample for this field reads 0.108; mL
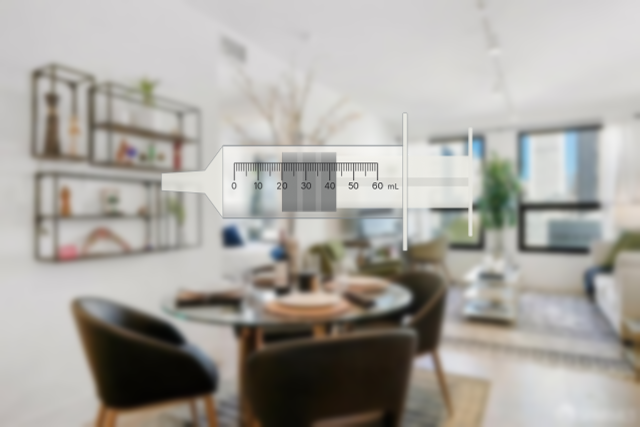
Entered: 20; mL
